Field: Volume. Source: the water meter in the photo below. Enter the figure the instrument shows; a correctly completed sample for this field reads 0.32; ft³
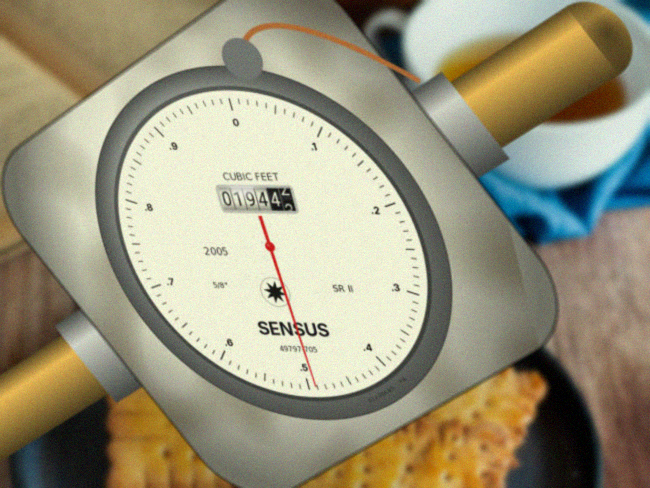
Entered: 19442.49; ft³
